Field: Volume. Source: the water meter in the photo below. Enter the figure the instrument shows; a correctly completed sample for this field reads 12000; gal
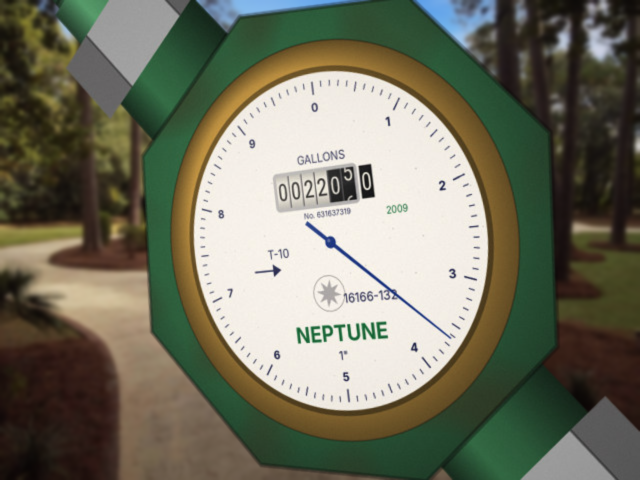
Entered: 22053.6; gal
